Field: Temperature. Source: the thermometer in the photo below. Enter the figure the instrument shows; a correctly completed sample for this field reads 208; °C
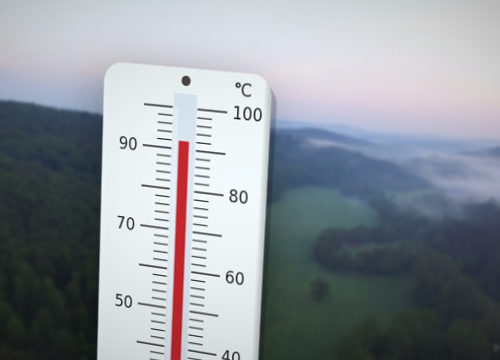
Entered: 92; °C
